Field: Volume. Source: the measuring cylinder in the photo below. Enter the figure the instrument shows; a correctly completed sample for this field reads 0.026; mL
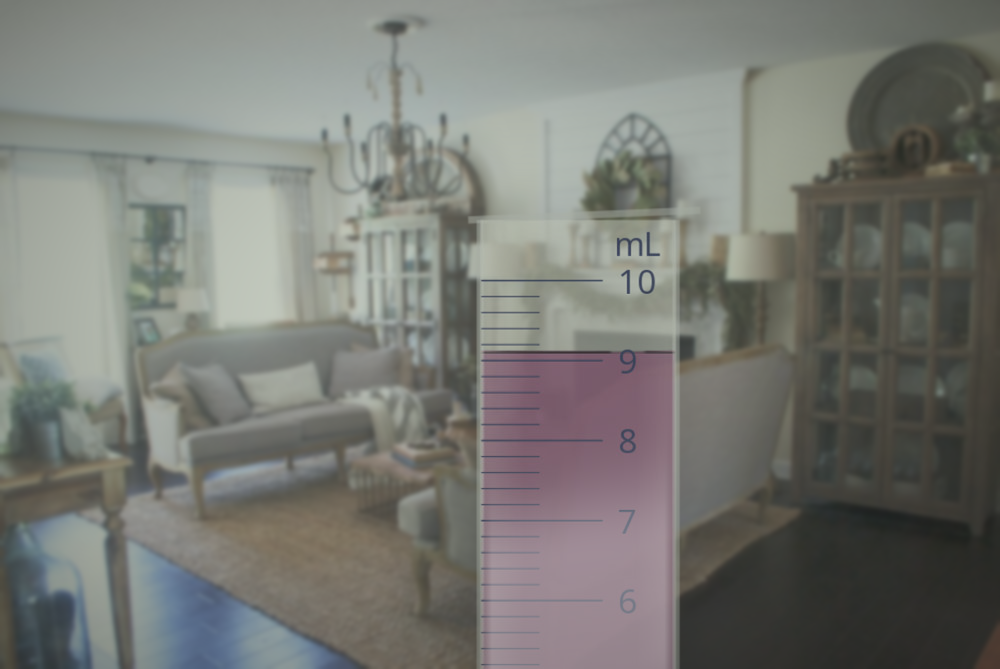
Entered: 9.1; mL
